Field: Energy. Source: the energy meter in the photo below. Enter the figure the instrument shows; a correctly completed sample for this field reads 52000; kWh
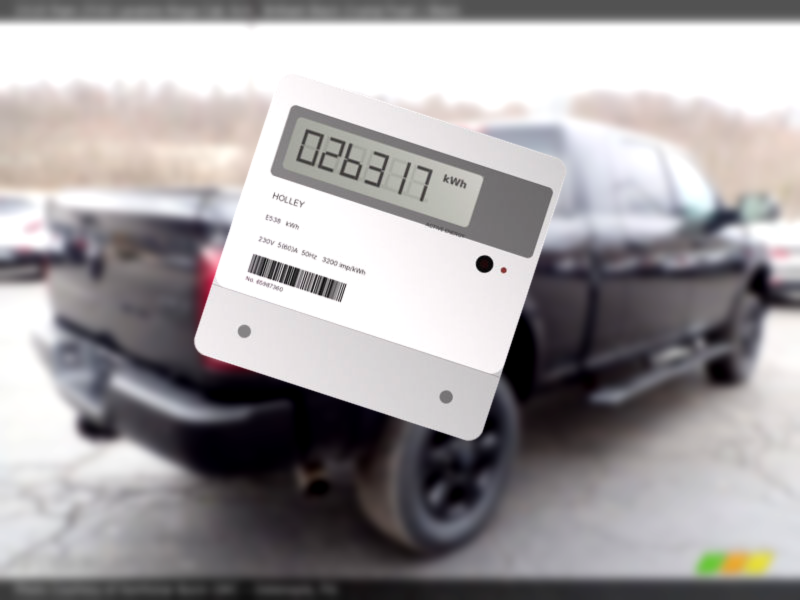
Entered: 26317; kWh
